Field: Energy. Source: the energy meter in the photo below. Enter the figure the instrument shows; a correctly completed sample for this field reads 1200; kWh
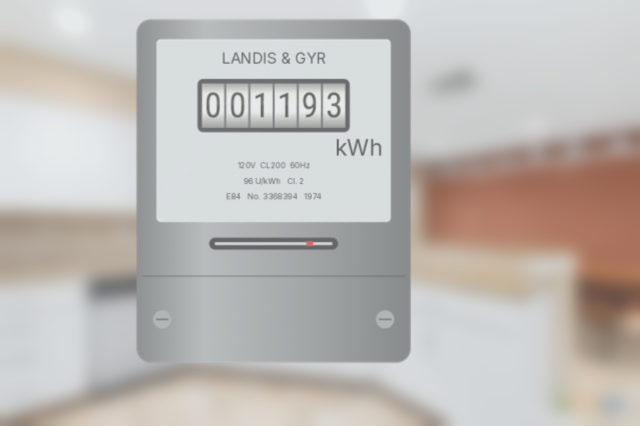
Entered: 1193; kWh
